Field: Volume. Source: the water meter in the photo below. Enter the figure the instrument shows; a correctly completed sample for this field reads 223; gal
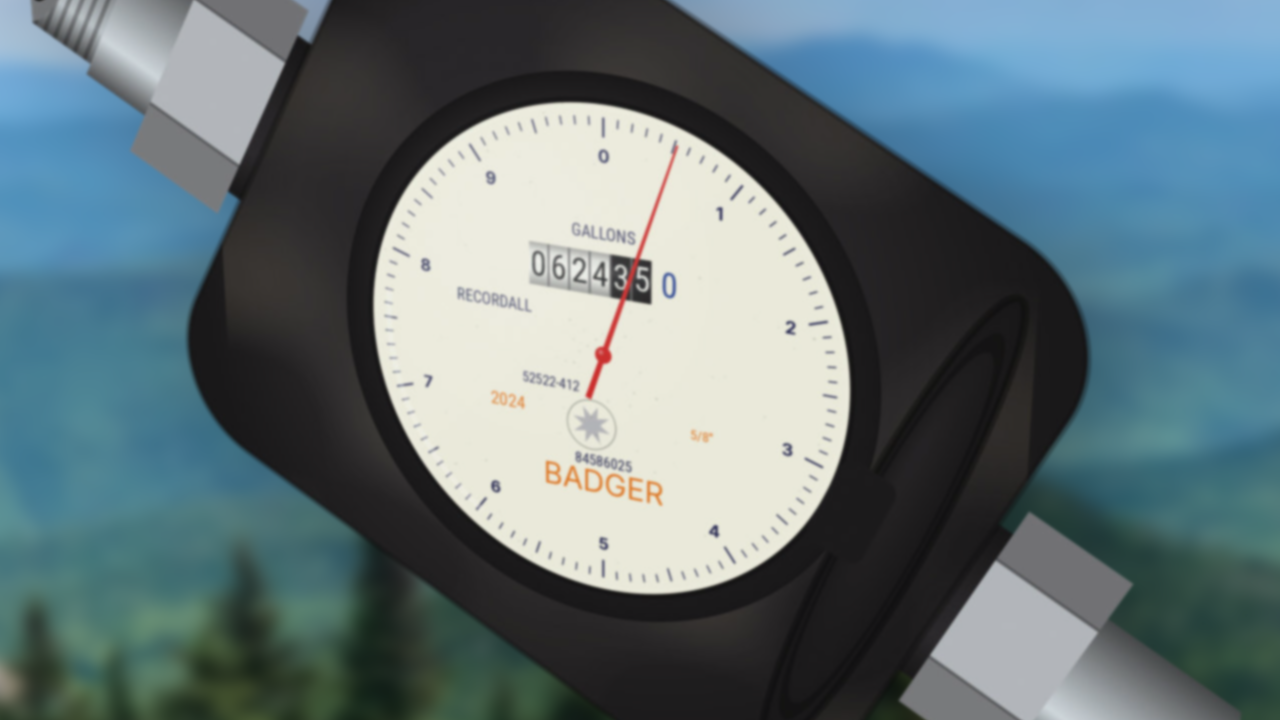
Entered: 624350.5; gal
